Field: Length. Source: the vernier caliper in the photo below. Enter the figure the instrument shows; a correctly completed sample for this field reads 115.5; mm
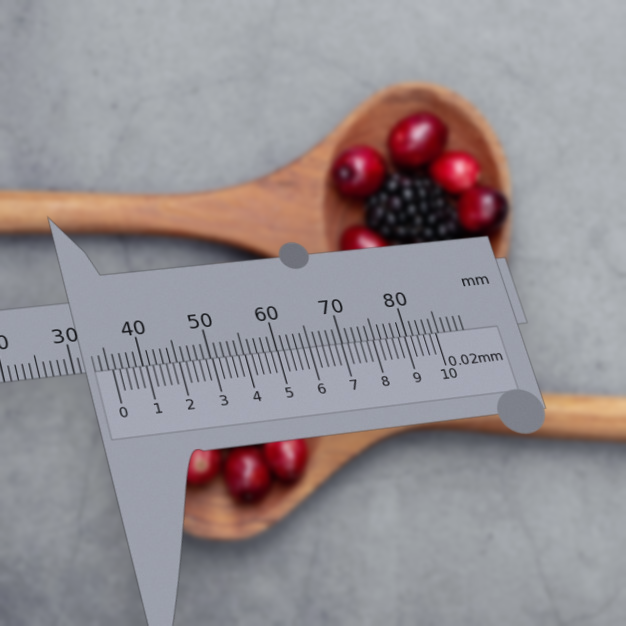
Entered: 35.6; mm
